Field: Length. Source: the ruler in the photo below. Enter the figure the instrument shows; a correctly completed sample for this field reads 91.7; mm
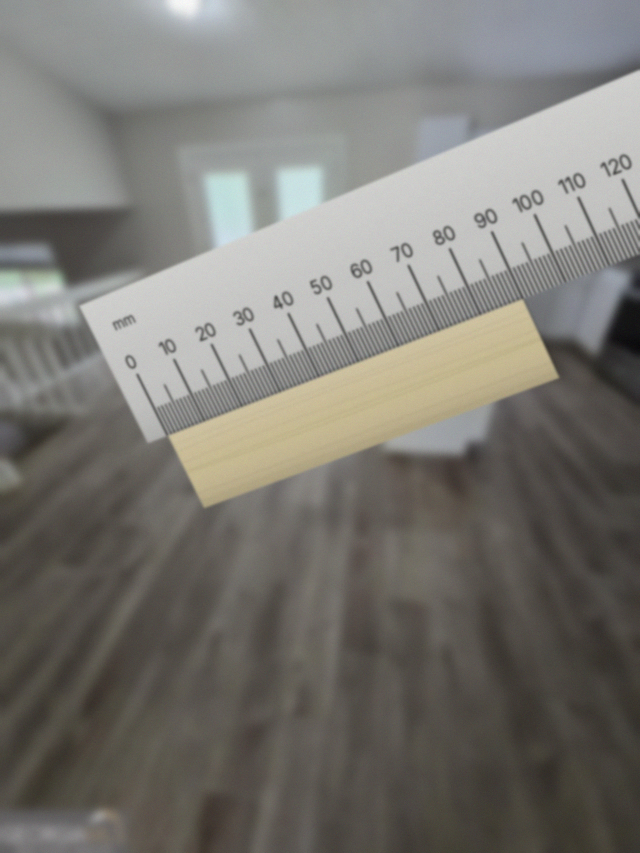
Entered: 90; mm
